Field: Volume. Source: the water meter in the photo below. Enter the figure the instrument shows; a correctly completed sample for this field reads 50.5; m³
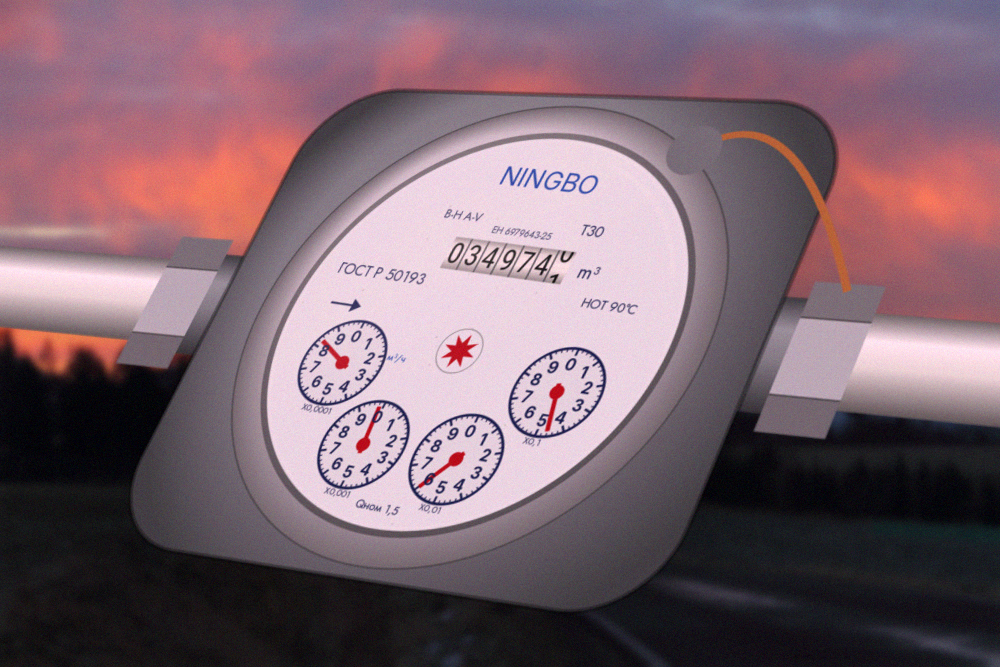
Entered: 349740.4598; m³
